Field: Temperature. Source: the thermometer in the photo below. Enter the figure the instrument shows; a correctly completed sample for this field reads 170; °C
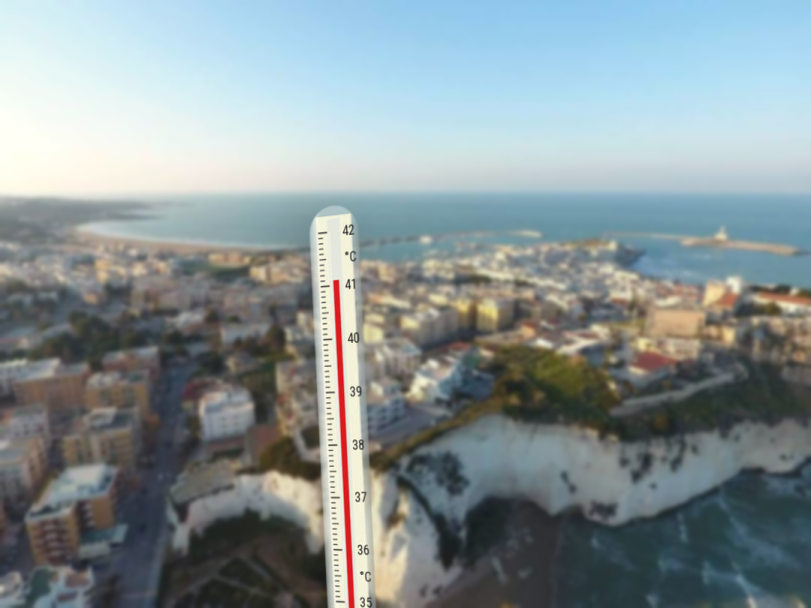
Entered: 41.1; °C
